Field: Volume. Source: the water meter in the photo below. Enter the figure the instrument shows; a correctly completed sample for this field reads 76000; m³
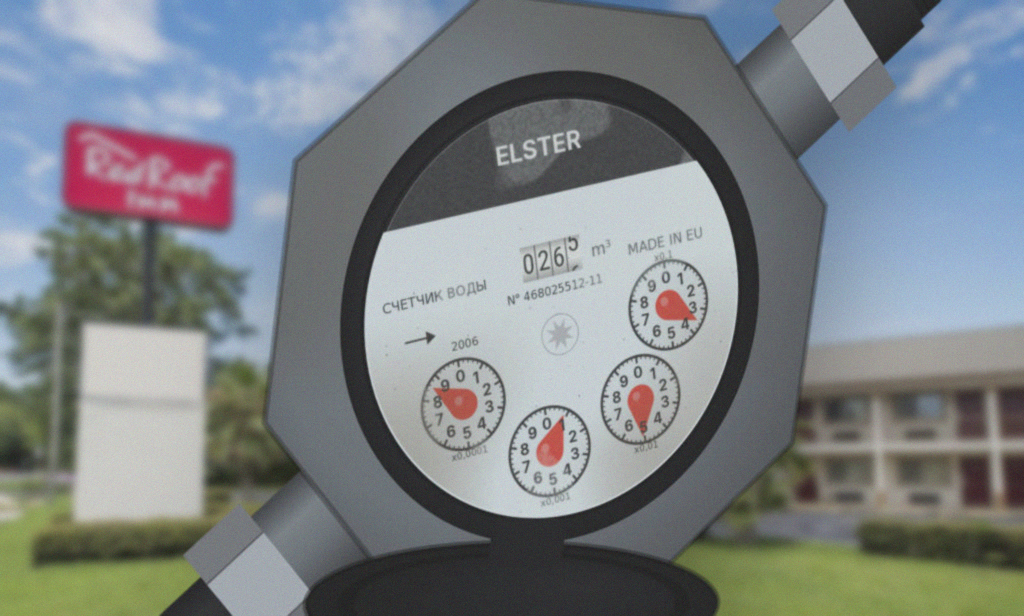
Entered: 265.3508; m³
